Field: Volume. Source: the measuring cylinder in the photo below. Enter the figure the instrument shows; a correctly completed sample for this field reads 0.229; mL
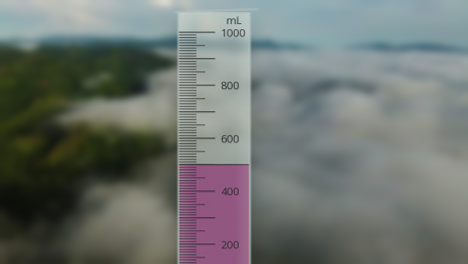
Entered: 500; mL
